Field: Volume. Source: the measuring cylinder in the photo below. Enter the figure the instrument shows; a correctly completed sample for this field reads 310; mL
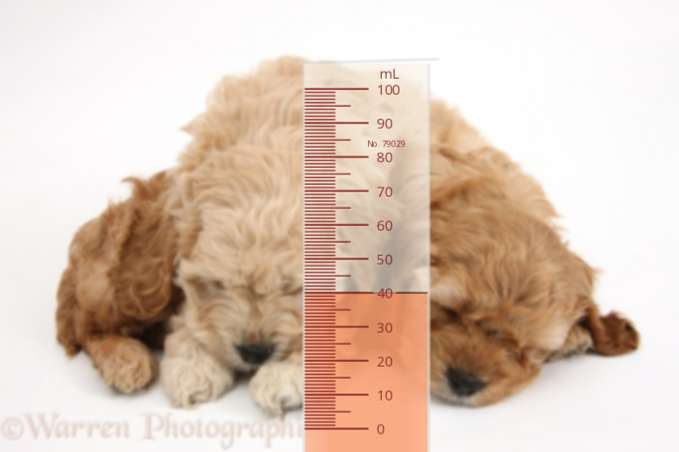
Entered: 40; mL
